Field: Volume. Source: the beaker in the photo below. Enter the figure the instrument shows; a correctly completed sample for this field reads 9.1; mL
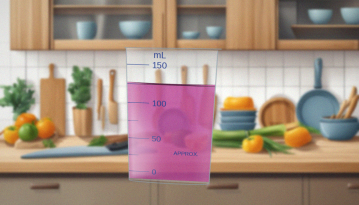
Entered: 125; mL
